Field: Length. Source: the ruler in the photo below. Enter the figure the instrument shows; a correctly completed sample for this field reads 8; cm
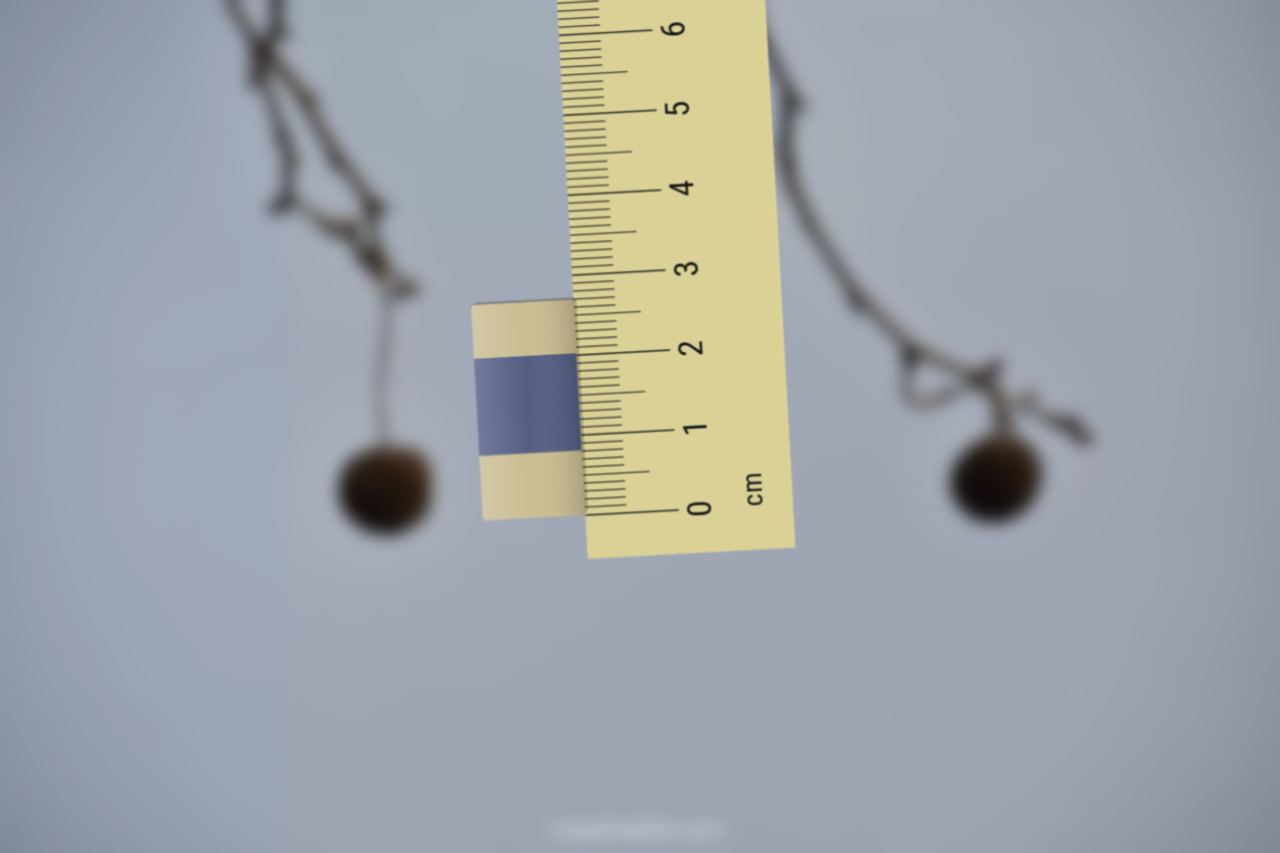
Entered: 2.7; cm
